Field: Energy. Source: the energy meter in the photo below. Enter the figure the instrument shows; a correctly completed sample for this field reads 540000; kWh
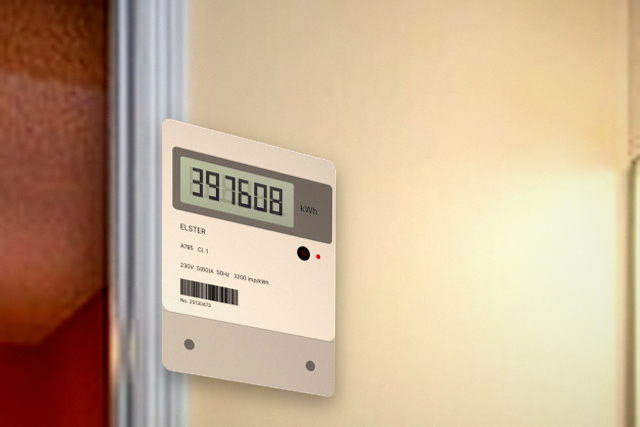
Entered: 397608; kWh
